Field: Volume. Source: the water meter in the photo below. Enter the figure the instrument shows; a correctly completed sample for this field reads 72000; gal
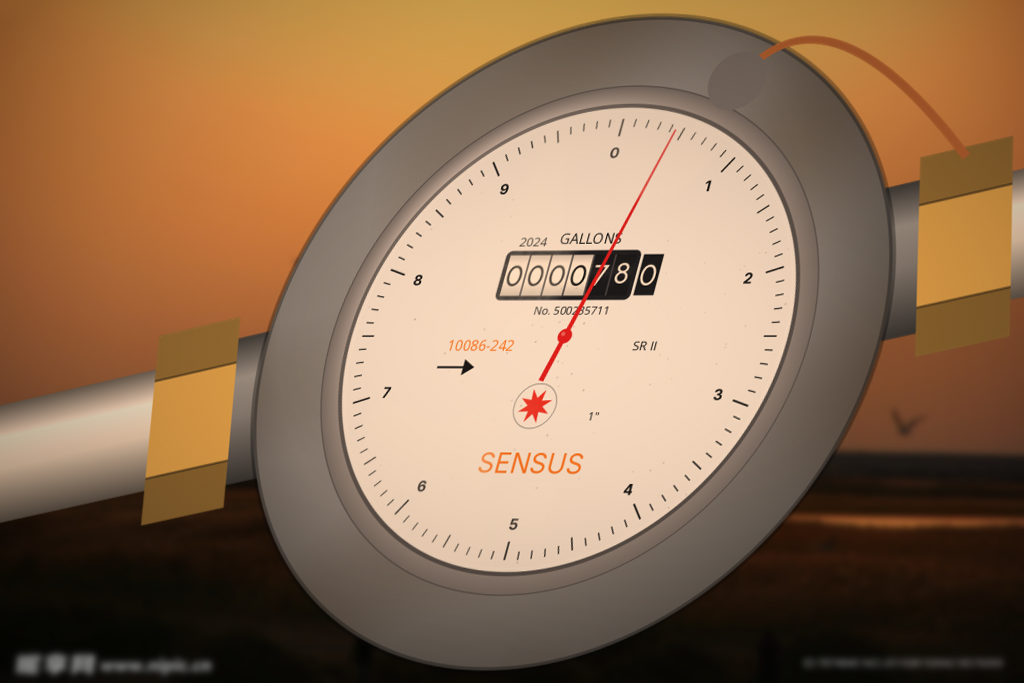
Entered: 780.4; gal
